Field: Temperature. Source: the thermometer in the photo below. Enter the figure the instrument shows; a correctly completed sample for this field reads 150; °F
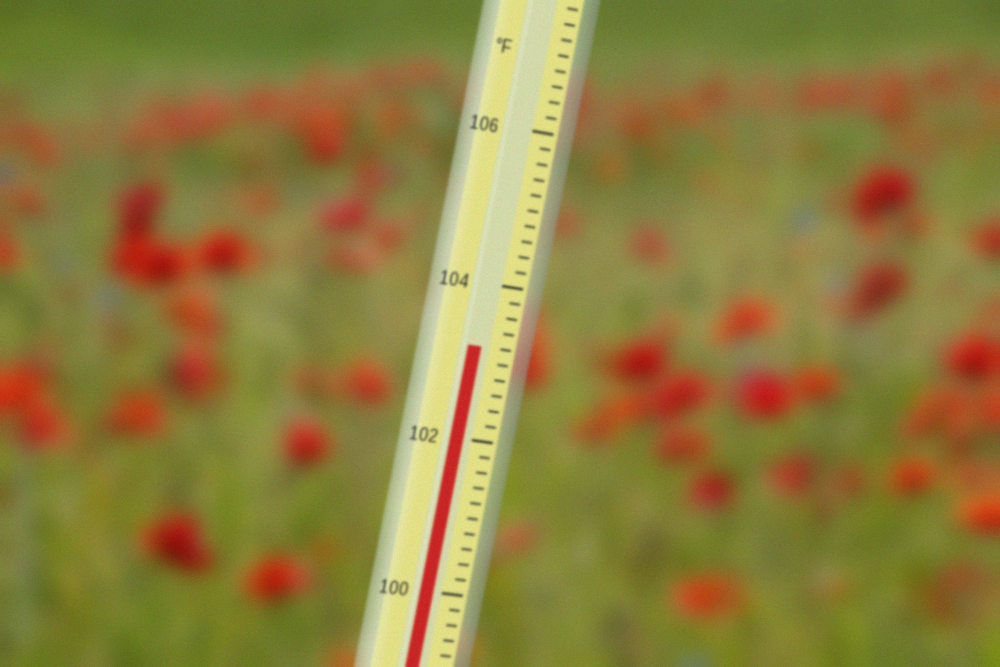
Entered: 103.2; °F
